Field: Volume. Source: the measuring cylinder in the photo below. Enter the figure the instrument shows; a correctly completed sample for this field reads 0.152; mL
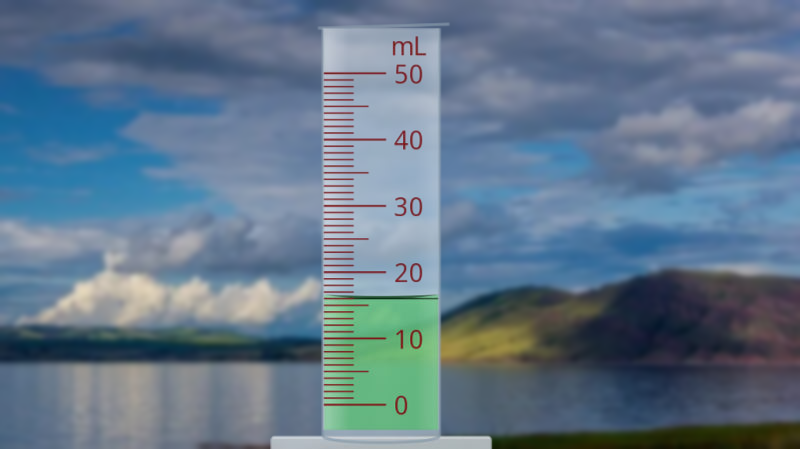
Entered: 16; mL
